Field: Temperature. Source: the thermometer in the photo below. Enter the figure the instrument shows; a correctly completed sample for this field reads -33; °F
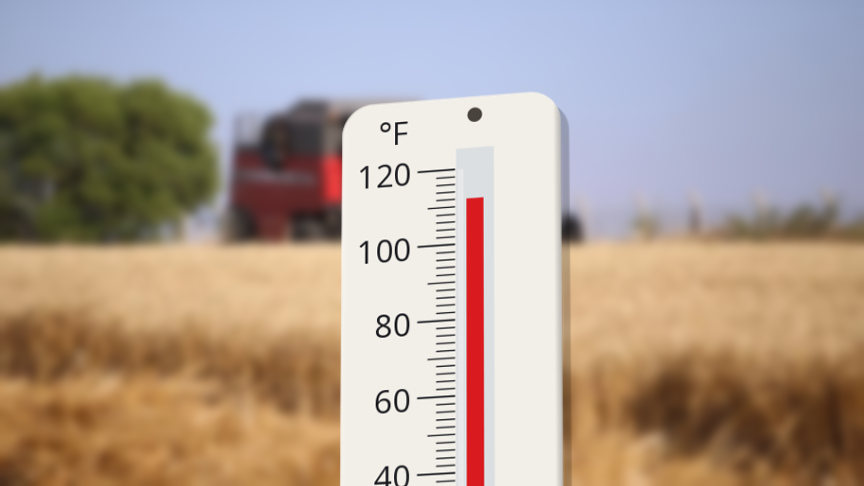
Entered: 112; °F
